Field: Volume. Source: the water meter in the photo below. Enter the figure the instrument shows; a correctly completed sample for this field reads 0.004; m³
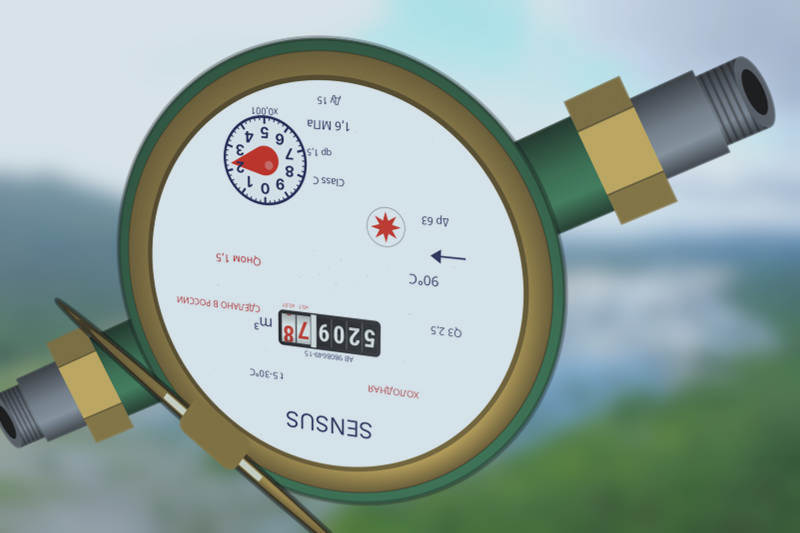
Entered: 5209.782; m³
